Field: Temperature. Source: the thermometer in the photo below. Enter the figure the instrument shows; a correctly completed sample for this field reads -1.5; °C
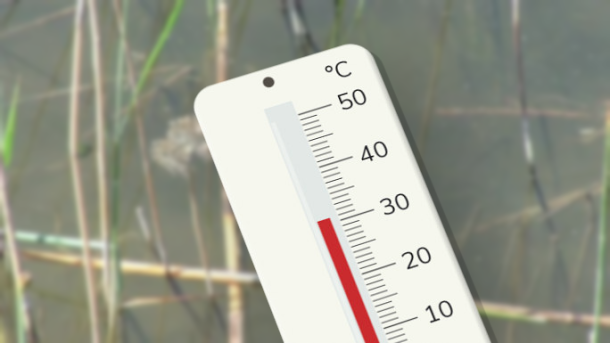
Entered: 31; °C
